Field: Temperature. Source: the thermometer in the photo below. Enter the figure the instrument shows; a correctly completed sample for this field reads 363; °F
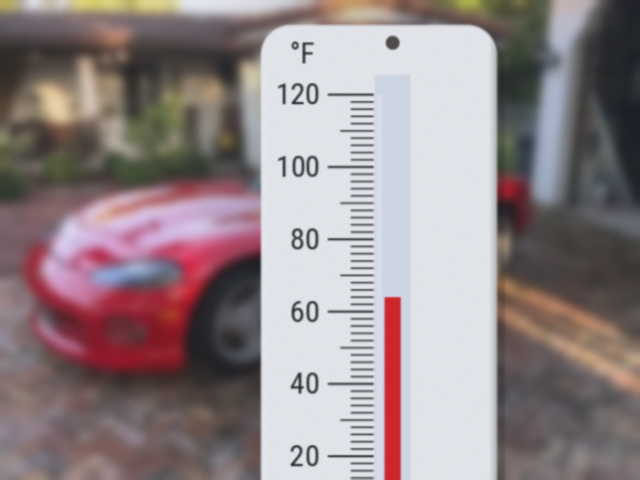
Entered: 64; °F
